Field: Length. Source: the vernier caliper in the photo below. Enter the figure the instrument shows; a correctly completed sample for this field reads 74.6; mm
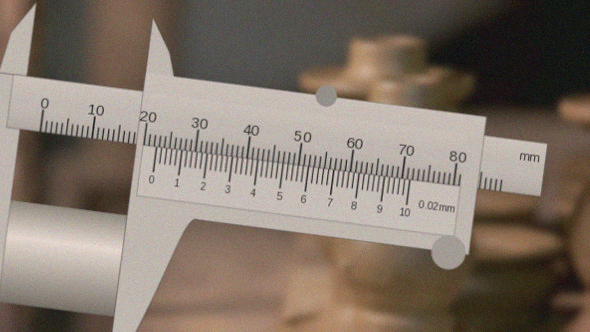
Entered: 22.5; mm
